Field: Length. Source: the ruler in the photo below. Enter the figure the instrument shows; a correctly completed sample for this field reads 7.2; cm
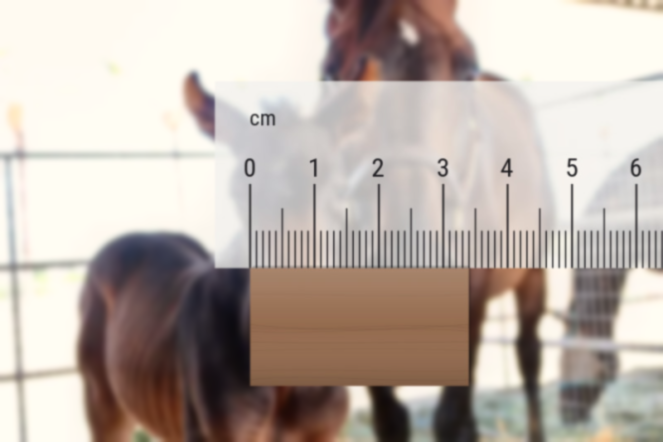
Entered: 3.4; cm
